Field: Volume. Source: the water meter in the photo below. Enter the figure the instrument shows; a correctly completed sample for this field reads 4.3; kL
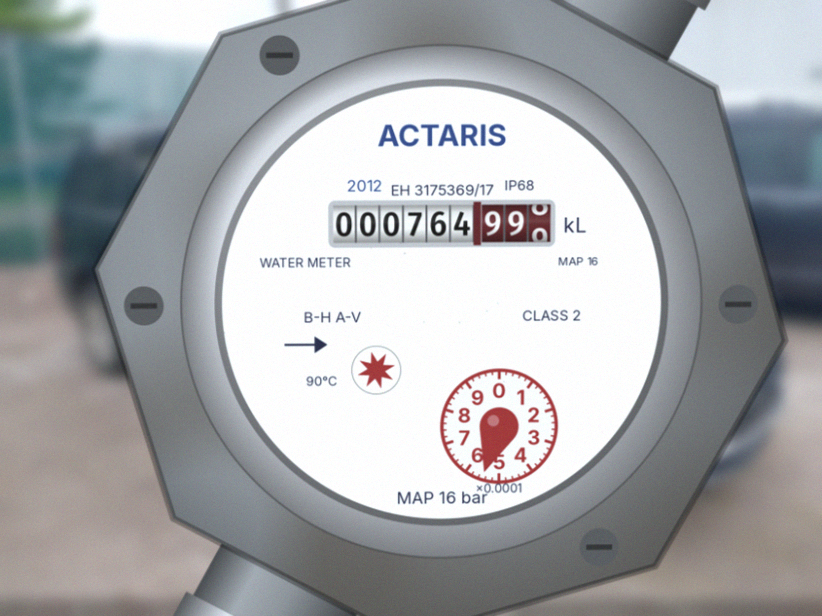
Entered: 764.9985; kL
